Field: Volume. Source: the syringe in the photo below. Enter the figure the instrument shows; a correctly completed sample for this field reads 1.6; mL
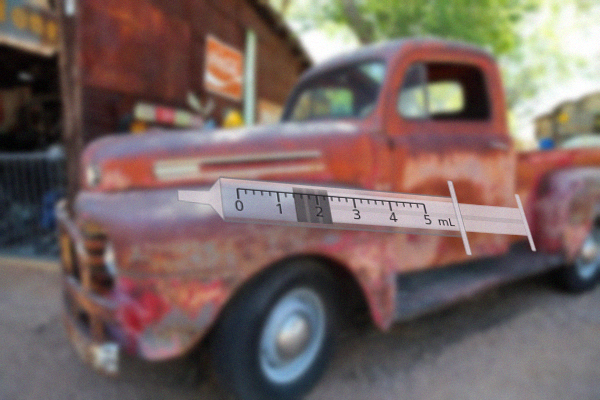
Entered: 1.4; mL
